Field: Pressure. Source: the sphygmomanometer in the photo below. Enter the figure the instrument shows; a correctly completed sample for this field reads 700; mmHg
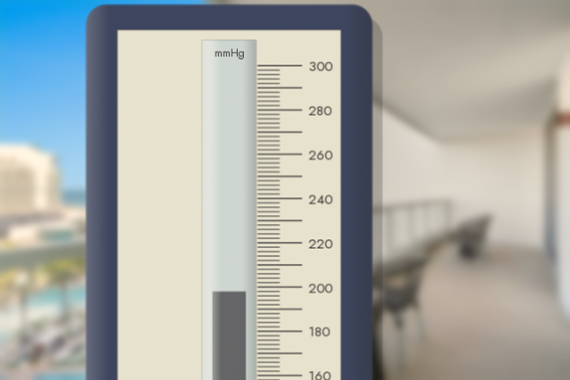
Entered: 198; mmHg
